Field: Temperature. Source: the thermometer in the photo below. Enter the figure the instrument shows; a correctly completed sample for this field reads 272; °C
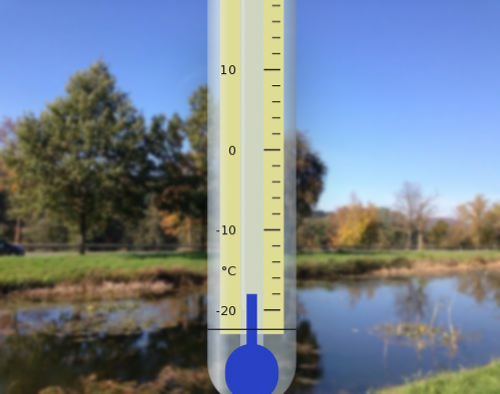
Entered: -18; °C
